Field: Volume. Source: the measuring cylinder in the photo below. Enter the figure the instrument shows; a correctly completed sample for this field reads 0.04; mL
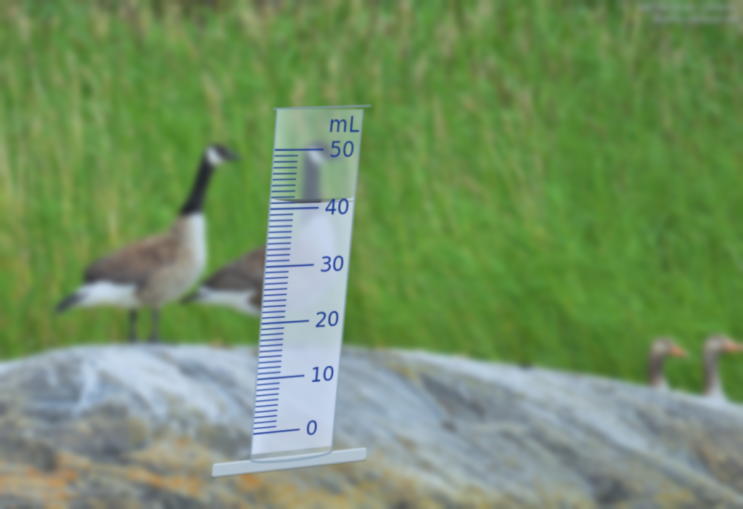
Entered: 41; mL
